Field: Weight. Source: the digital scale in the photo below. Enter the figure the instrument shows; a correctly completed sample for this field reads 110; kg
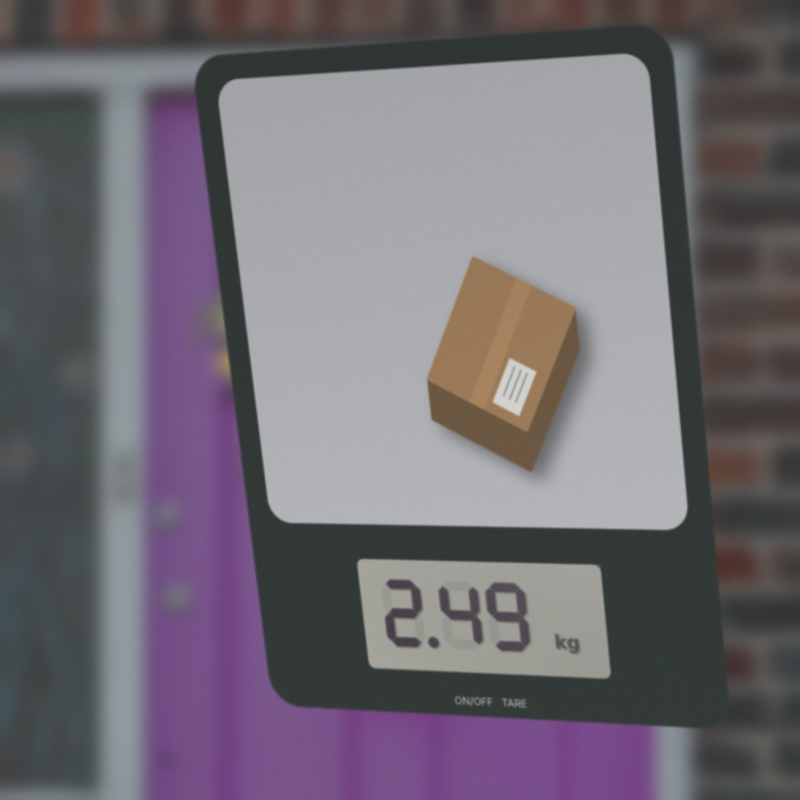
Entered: 2.49; kg
